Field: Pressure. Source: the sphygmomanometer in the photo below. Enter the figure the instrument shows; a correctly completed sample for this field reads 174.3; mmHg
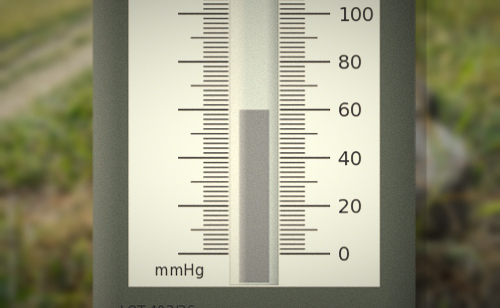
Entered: 60; mmHg
